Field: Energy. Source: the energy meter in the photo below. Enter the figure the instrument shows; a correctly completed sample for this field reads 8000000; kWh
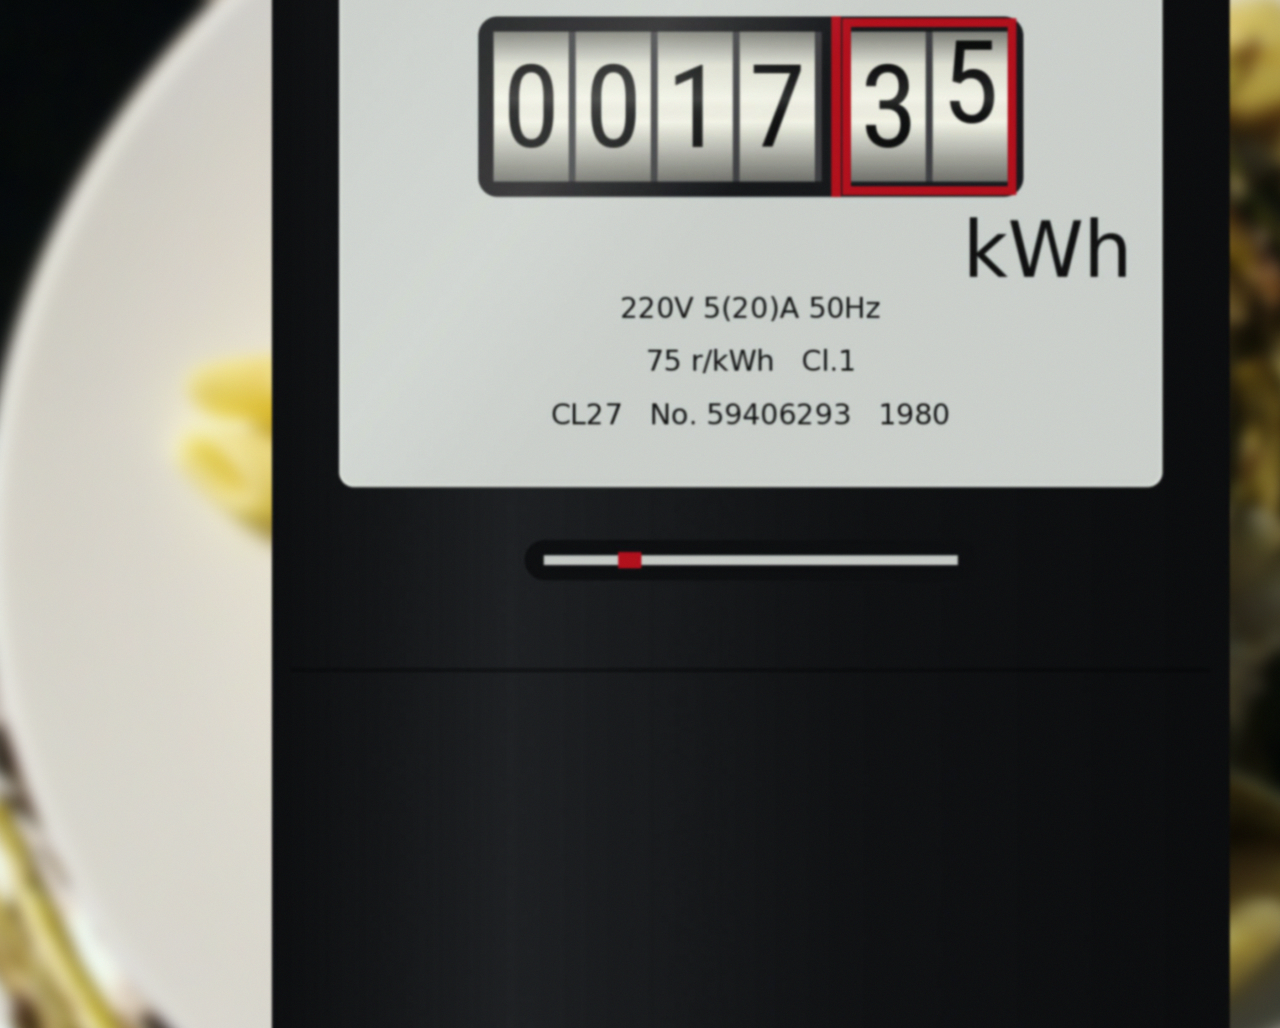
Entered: 17.35; kWh
